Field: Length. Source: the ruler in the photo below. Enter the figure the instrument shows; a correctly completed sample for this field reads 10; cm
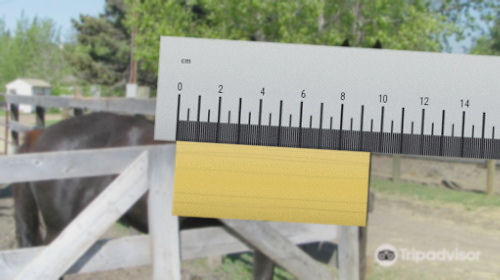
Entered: 9.5; cm
